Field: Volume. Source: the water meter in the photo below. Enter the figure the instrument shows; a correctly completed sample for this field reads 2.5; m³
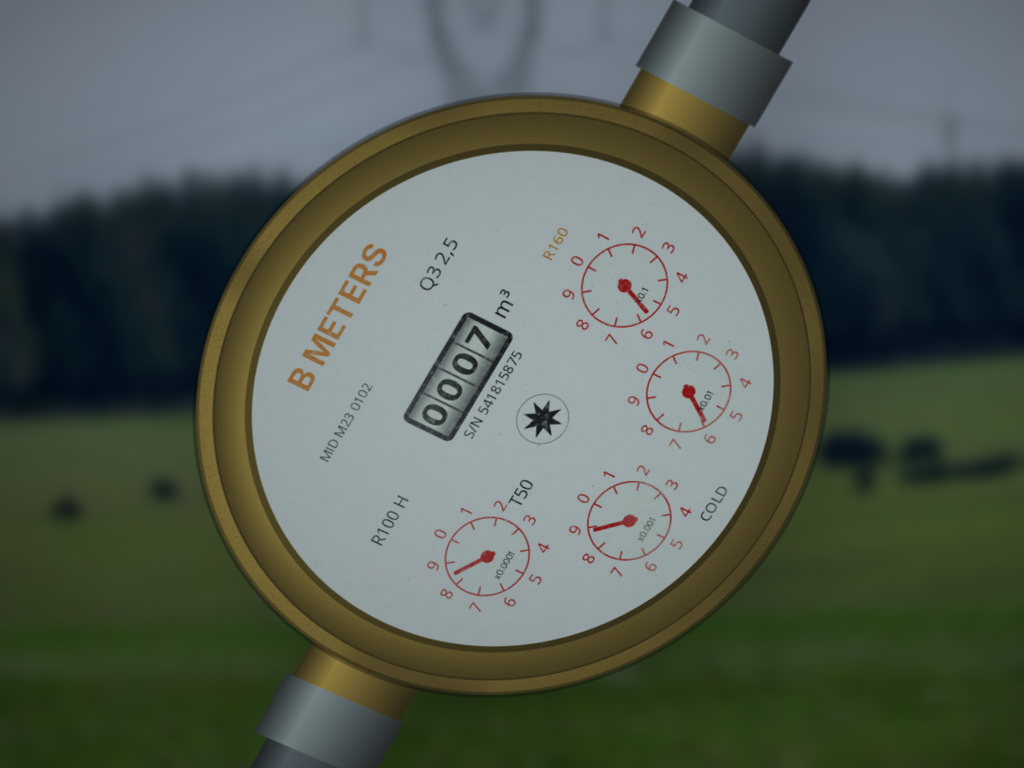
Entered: 7.5588; m³
